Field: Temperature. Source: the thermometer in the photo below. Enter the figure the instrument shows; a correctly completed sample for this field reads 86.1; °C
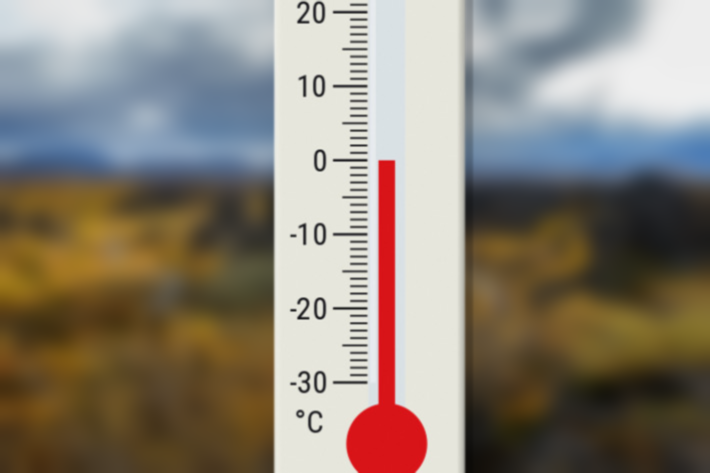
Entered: 0; °C
